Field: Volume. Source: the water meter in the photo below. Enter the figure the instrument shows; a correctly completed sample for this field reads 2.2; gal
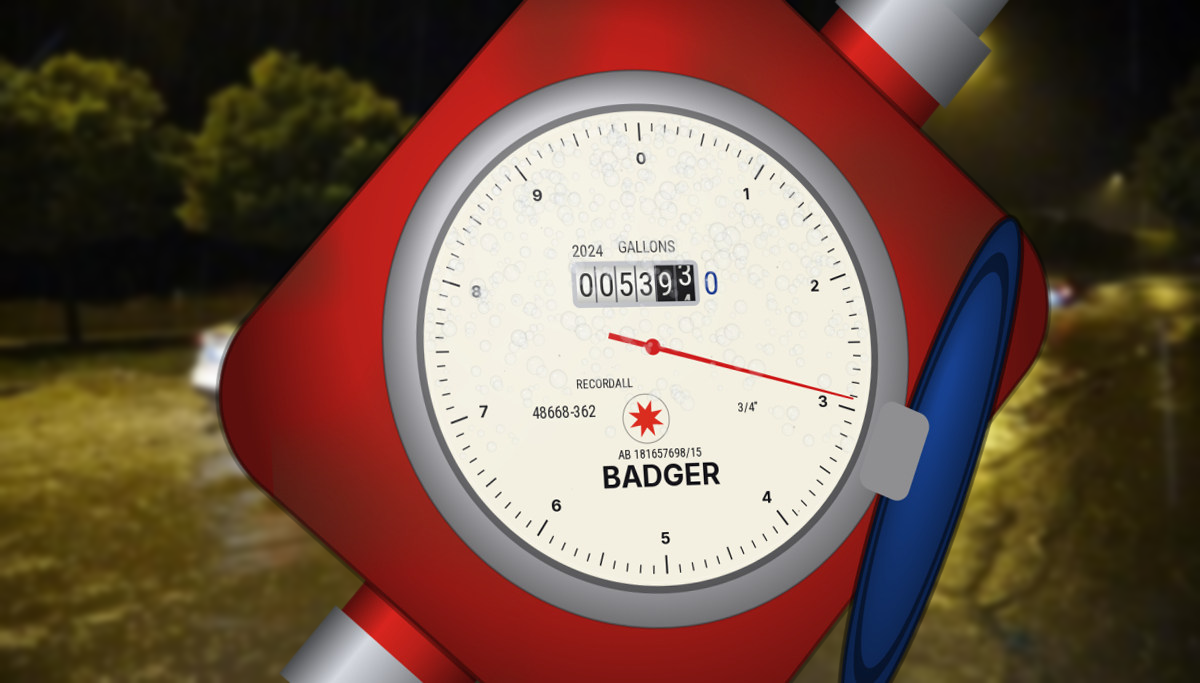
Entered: 53932.9; gal
